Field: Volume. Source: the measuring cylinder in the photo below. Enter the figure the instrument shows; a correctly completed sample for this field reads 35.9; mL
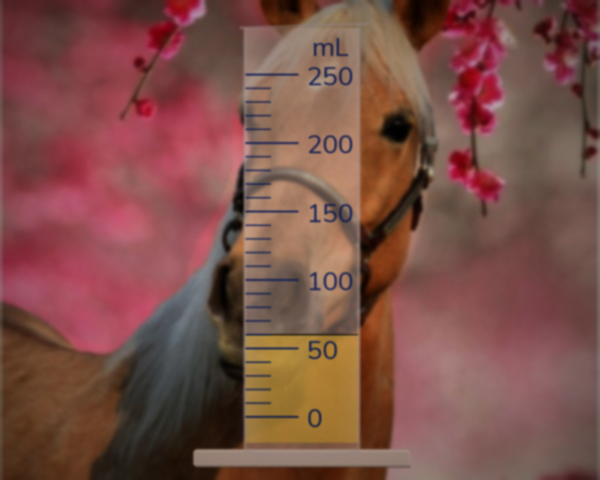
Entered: 60; mL
